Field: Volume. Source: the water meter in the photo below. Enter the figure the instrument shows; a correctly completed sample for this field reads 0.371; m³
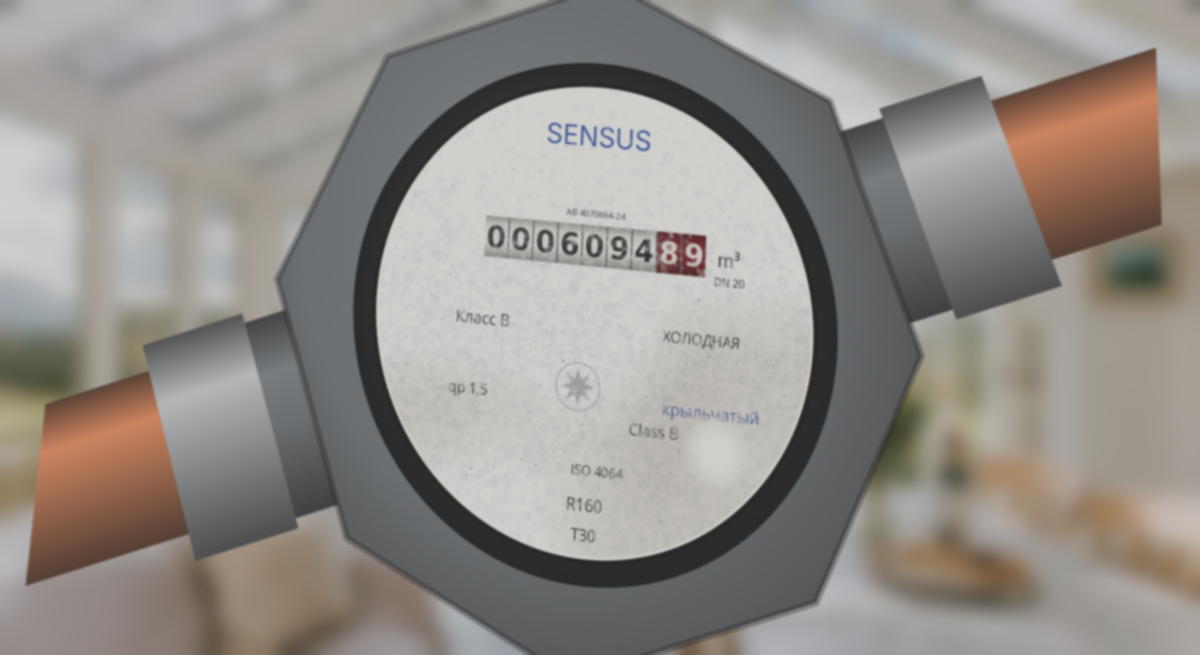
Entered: 6094.89; m³
